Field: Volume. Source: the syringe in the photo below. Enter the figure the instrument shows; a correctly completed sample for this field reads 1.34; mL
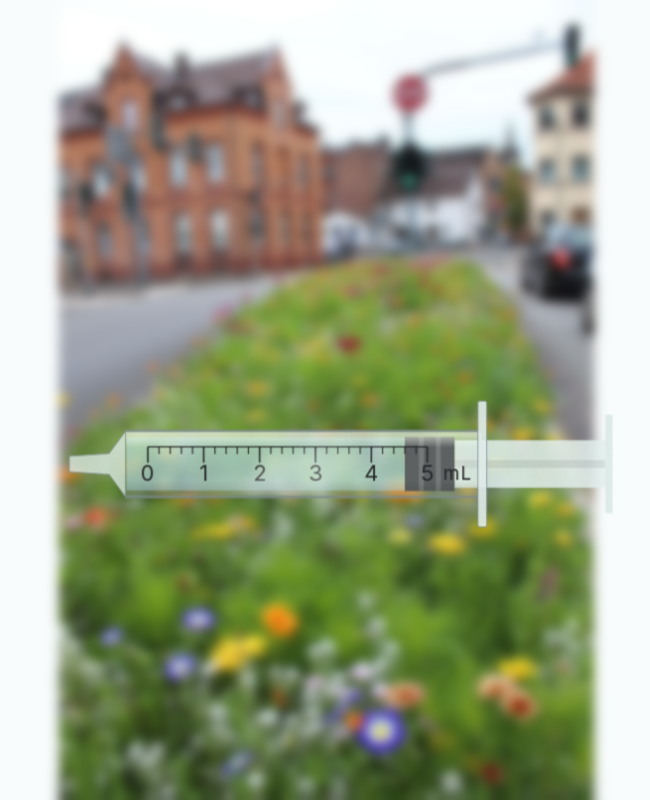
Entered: 4.6; mL
